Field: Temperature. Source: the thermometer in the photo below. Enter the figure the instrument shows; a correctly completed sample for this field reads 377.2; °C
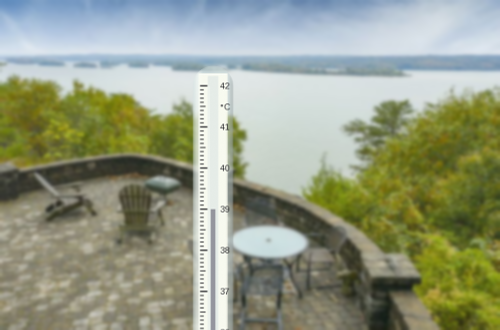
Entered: 39; °C
